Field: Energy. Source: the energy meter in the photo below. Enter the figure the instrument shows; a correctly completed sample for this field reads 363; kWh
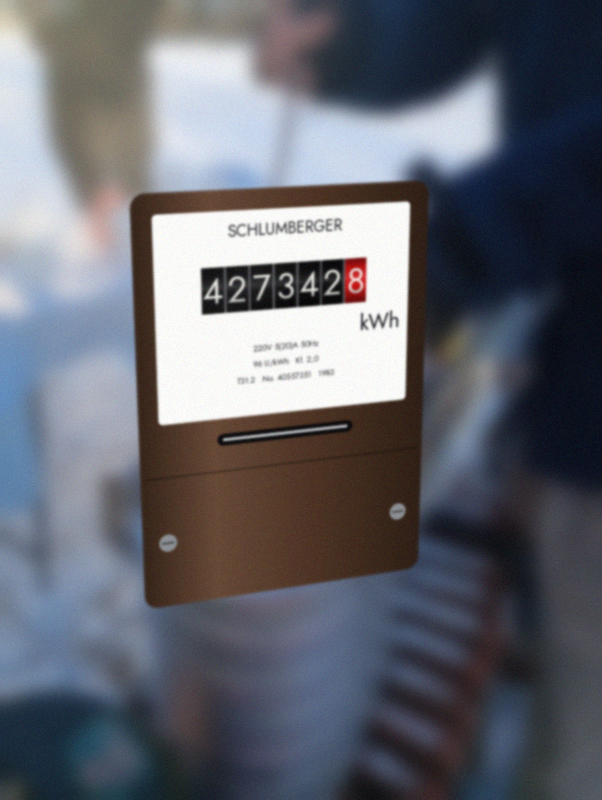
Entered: 427342.8; kWh
